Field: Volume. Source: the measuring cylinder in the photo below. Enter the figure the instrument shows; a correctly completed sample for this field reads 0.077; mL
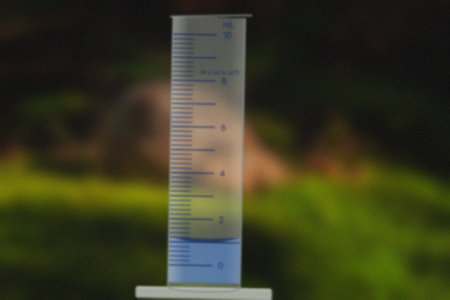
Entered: 1; mL
